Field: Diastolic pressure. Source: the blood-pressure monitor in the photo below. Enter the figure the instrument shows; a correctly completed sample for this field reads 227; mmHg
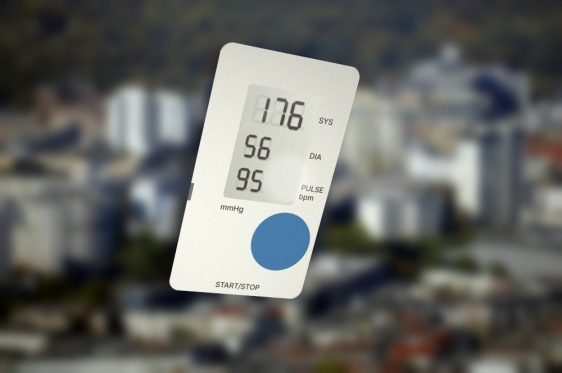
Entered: 56; mmHg
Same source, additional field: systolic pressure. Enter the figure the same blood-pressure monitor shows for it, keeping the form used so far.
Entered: 176; mmHg
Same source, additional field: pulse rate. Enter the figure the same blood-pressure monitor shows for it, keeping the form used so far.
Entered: 95; bpm
